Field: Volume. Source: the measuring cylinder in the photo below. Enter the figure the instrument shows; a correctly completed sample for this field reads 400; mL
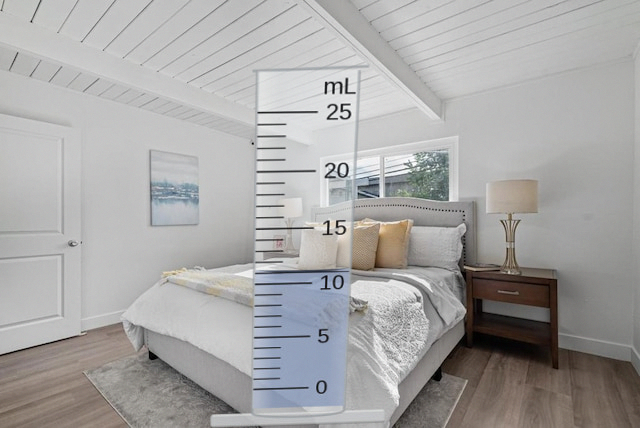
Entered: 11; mL
